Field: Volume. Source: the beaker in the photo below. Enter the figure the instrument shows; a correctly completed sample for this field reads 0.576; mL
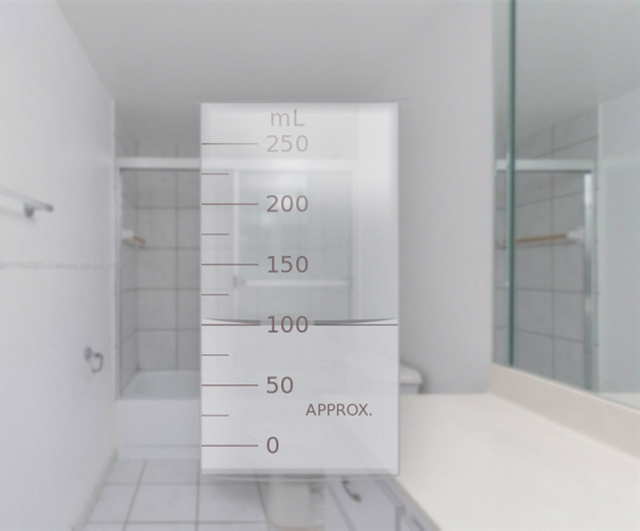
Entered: 100; mL
